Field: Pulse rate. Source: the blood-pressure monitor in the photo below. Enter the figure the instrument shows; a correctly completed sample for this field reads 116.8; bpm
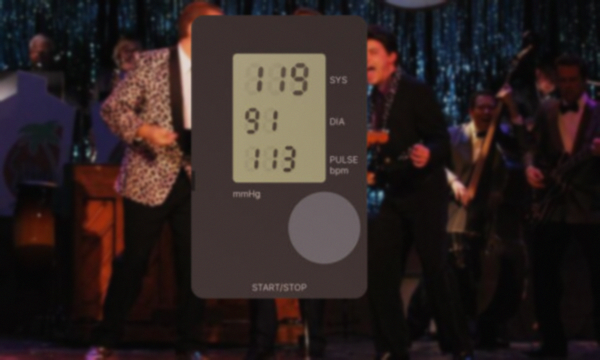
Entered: 113; bpm
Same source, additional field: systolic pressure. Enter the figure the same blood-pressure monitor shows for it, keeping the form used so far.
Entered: 119; mmHg
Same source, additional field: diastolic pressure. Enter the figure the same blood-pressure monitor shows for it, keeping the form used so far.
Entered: 91; mmHg
